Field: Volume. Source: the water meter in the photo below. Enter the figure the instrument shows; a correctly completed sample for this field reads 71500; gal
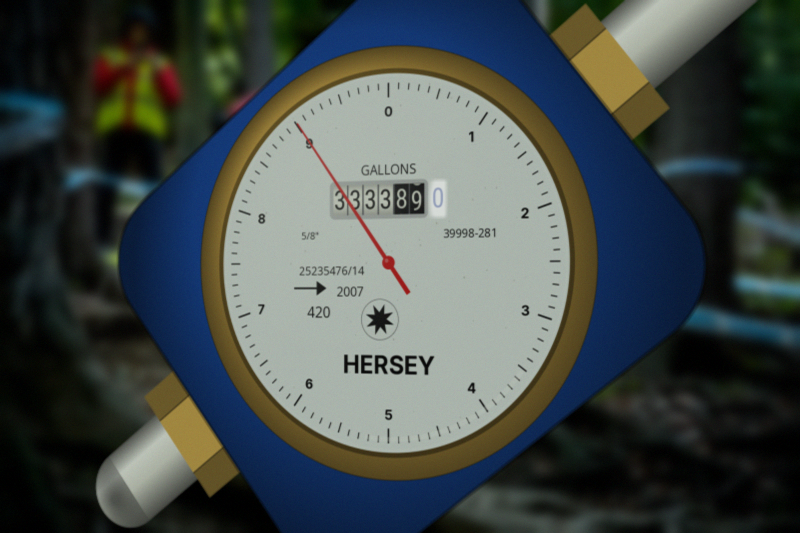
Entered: 3333889.0; gal
